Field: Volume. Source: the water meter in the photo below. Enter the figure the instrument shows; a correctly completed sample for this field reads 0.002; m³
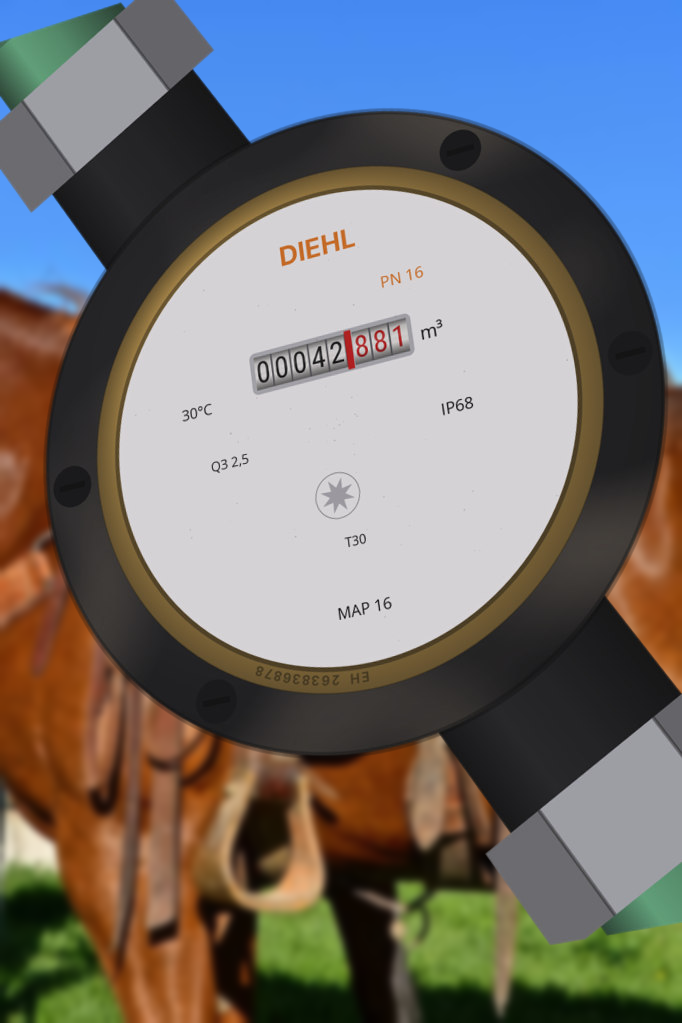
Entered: 42.881; m³
